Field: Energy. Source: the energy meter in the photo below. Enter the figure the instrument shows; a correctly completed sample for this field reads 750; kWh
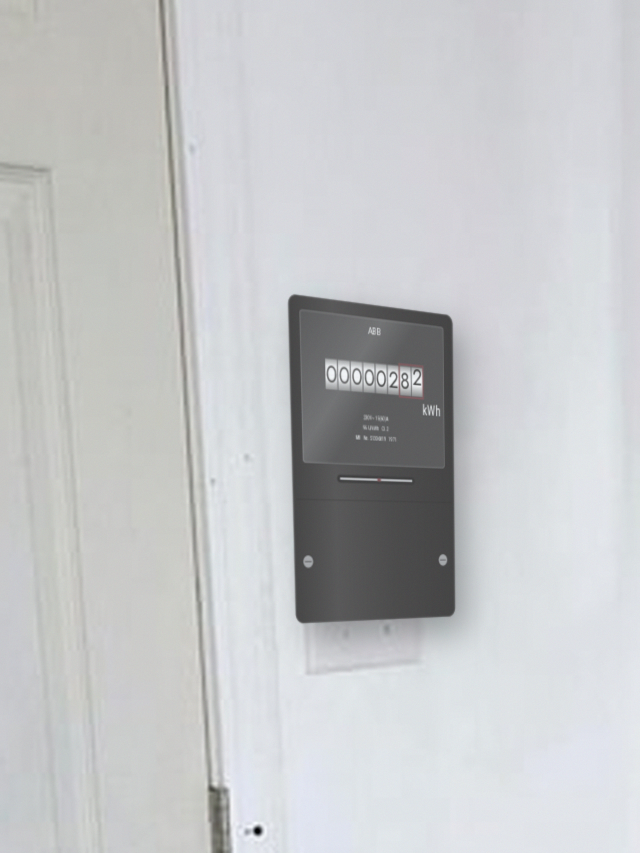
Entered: 2.82; kWh
